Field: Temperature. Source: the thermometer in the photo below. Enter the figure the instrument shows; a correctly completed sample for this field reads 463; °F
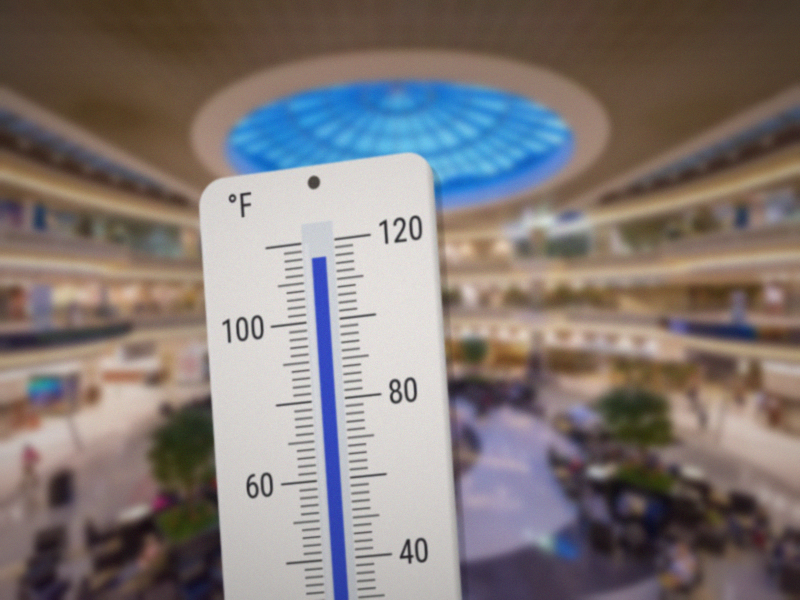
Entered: 116; °F
